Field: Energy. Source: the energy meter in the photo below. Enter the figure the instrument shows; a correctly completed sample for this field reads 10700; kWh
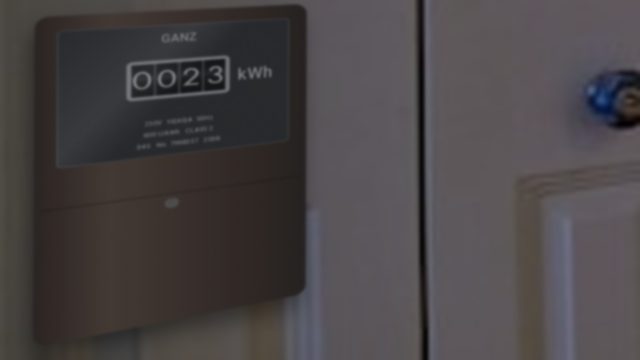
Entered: 23; kWh
